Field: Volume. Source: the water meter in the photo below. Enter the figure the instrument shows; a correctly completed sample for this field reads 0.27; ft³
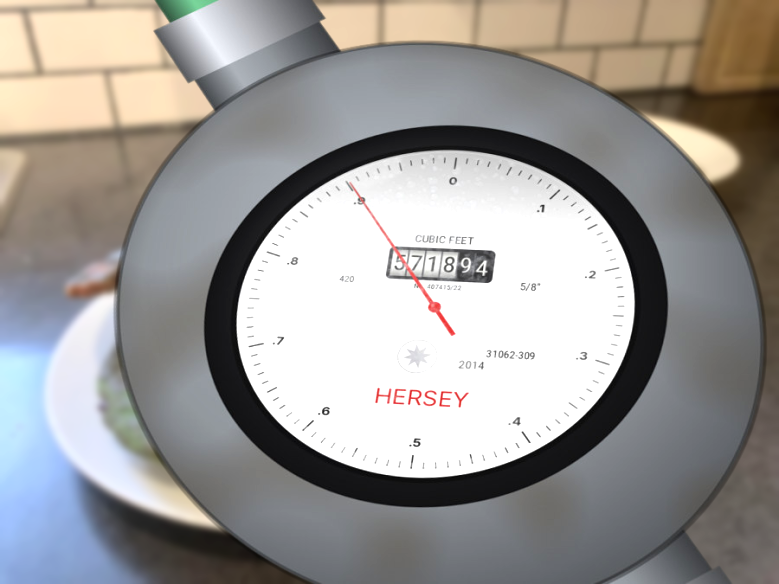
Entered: 571893.90; ft³
